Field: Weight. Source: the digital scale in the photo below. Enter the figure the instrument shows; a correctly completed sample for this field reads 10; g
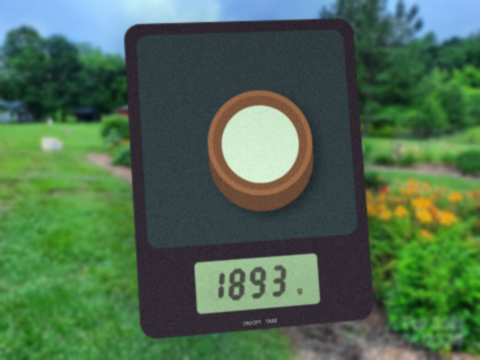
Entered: 1893; g
